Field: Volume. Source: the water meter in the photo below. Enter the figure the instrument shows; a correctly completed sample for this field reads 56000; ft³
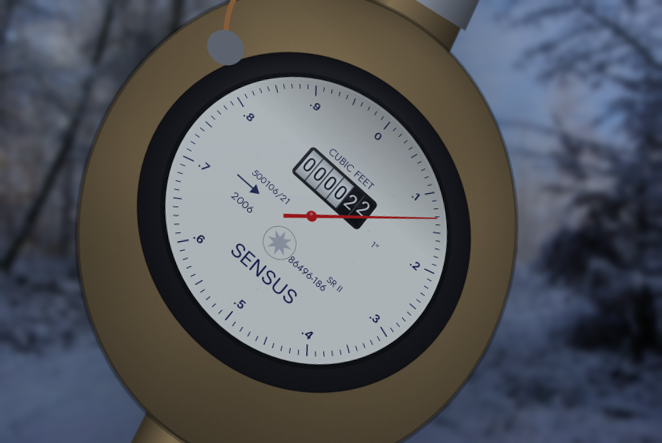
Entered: 22.13; ft³
